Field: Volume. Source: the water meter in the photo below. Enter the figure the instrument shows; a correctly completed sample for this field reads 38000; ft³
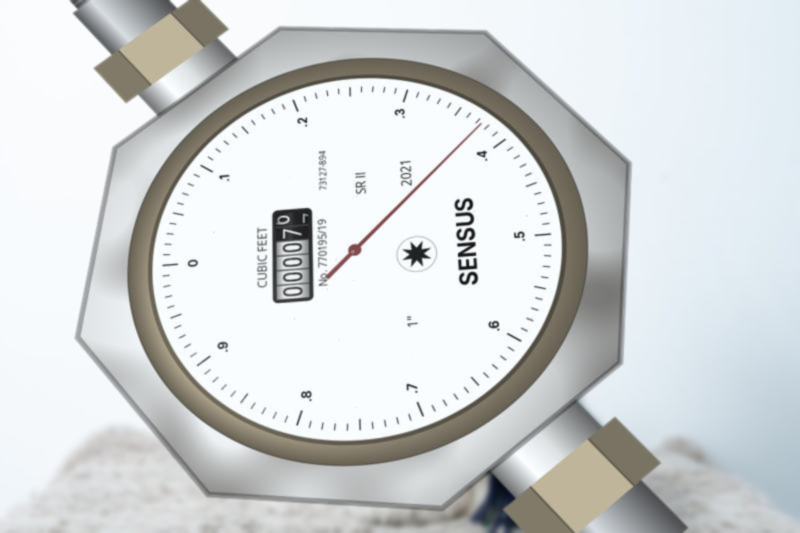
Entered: 76.37; ft³
